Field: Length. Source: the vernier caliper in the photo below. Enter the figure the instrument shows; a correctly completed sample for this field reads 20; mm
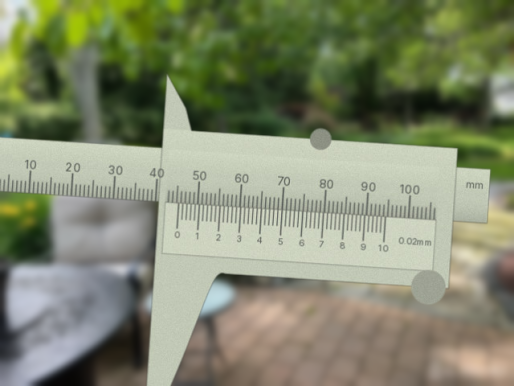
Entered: 45.5; mm
